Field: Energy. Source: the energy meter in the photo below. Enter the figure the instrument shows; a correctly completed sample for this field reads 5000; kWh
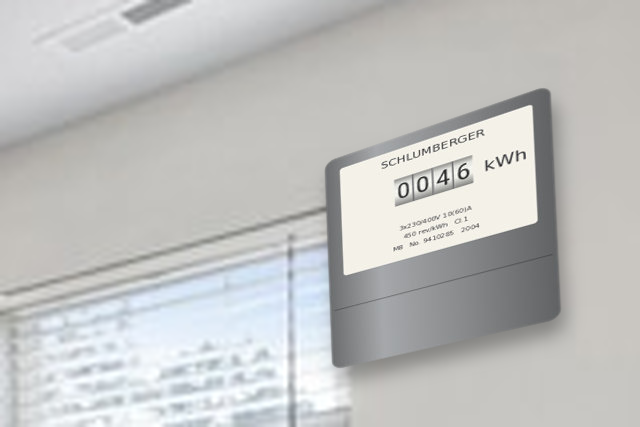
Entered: 46; kWh
